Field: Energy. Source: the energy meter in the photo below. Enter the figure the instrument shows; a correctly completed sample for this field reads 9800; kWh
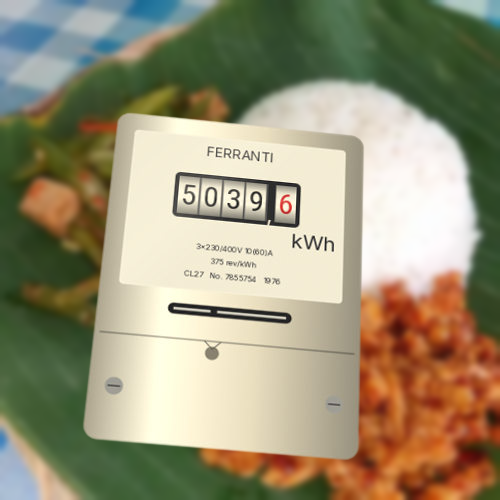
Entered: 5039.6; kWh
